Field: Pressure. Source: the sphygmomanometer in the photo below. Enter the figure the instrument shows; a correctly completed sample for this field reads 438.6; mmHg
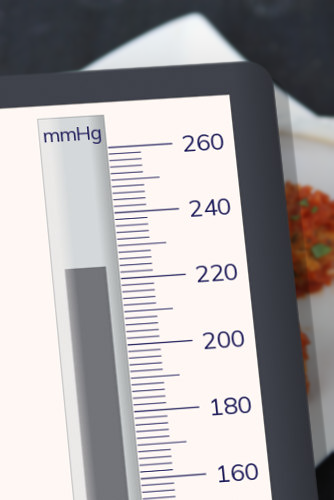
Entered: 224; mmHg
